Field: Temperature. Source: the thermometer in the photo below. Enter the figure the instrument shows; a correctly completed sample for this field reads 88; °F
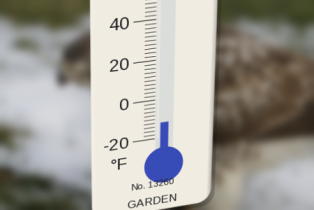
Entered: -12; °F
